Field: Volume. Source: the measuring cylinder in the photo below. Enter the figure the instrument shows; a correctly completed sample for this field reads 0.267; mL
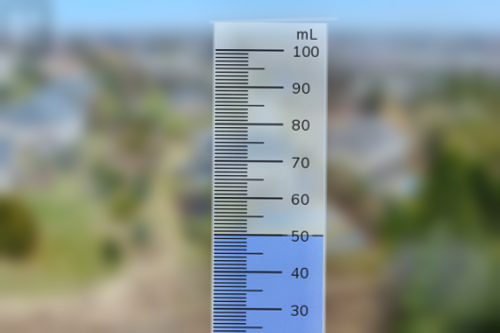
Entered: 50; mL
